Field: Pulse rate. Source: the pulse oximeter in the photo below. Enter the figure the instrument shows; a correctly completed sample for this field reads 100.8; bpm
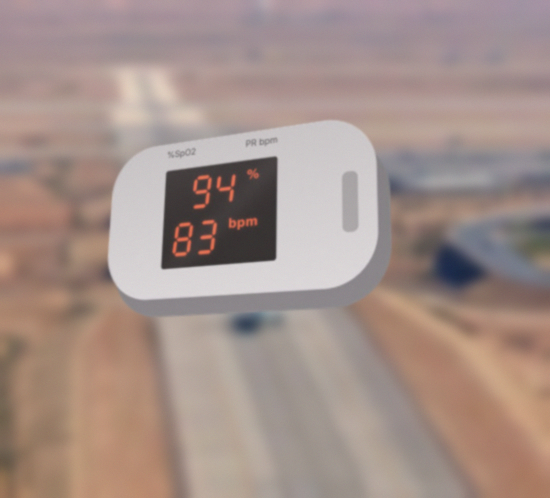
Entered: 83; bpm
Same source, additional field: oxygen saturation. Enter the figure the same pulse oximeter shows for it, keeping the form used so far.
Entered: 94; %
